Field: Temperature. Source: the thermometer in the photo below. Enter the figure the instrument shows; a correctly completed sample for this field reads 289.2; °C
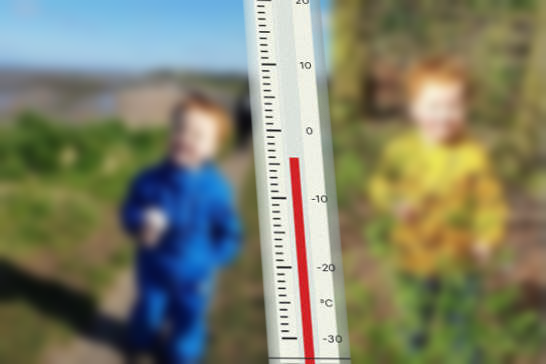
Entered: -4; °C
